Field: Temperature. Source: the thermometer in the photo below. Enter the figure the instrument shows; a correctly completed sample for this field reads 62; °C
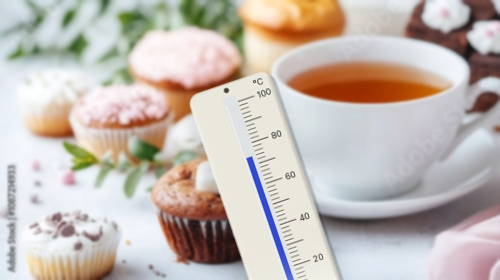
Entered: 74; °C
